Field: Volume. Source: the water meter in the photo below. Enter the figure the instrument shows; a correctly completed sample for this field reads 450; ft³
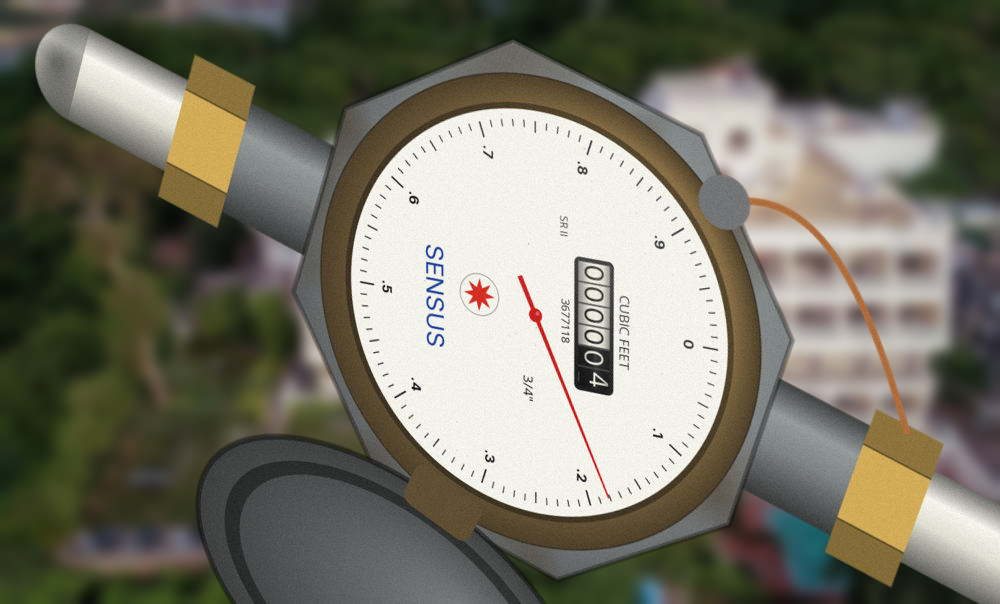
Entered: 4.18; ft³
